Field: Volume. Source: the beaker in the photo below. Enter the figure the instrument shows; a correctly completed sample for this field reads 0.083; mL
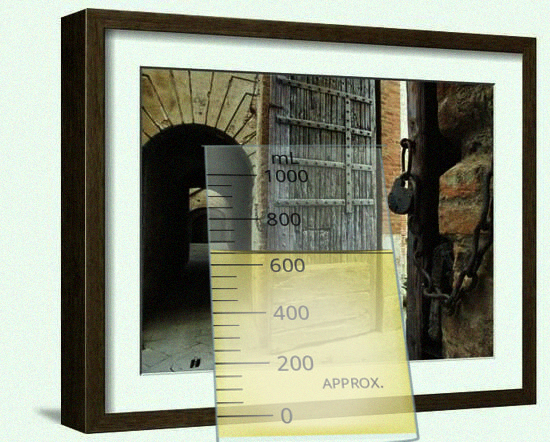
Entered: 650; mL
